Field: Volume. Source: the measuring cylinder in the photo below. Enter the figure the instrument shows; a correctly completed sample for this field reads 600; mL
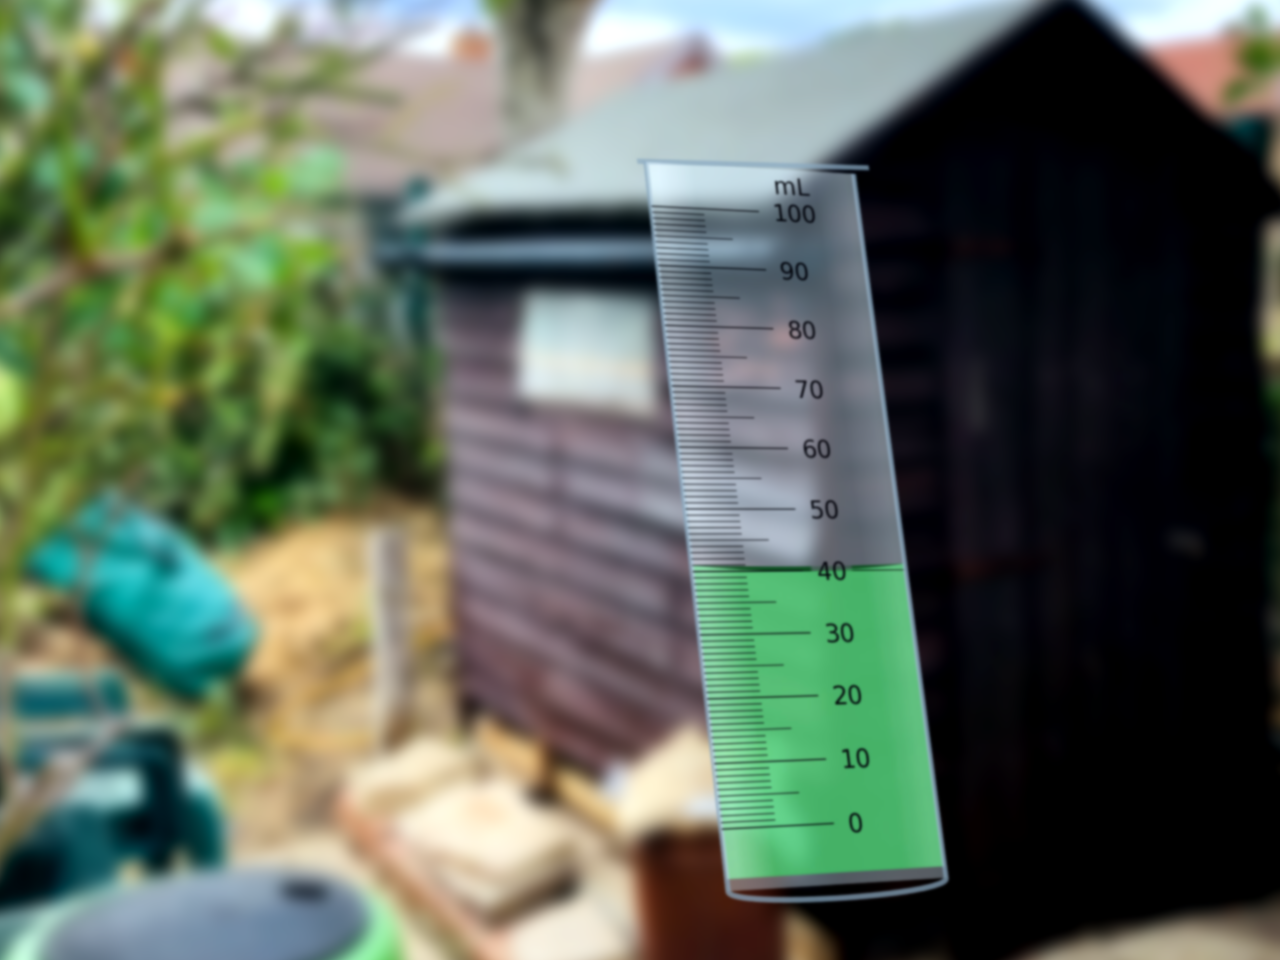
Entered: 40; mL
